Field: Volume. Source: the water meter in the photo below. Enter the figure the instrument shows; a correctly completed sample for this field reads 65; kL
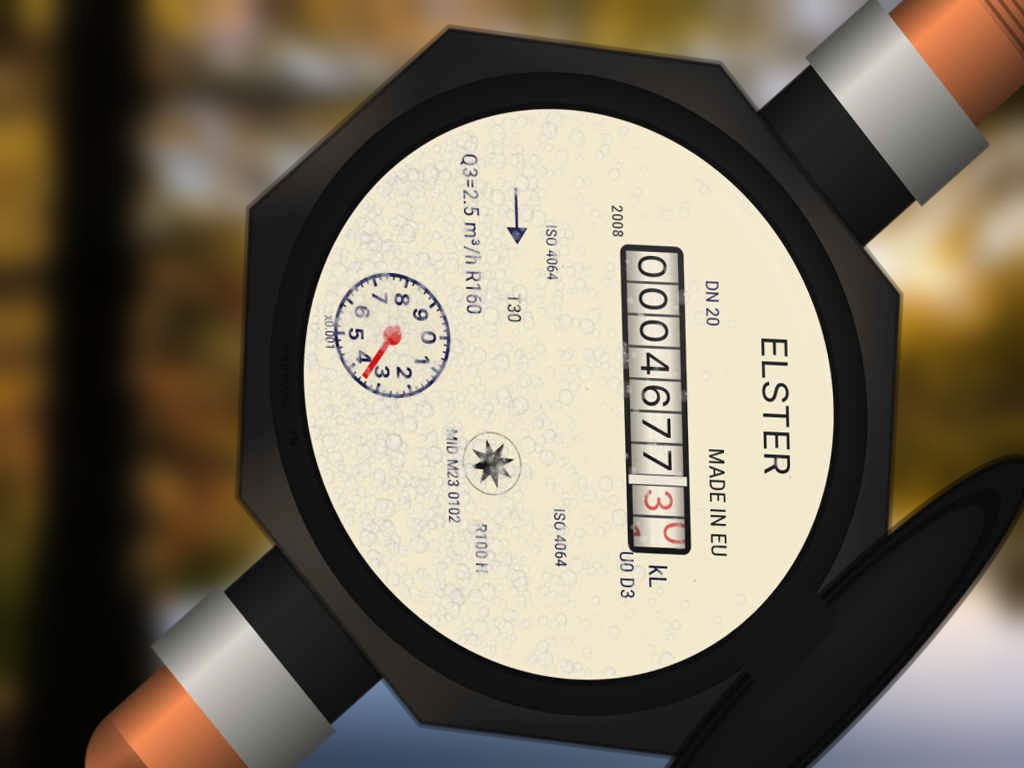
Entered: 4677.303; kL
